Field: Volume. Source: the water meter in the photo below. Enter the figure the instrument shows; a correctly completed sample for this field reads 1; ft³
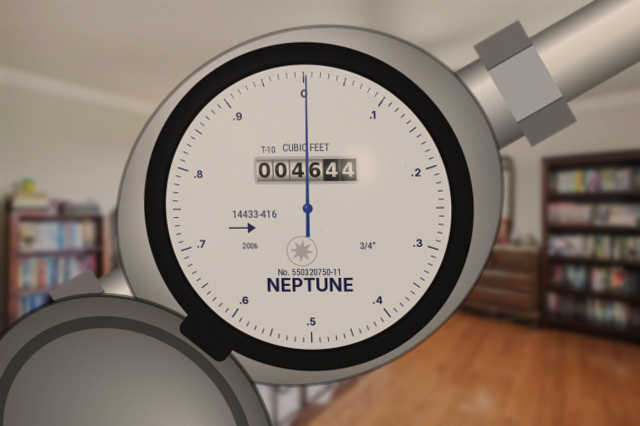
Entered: 4644.00; ft³
